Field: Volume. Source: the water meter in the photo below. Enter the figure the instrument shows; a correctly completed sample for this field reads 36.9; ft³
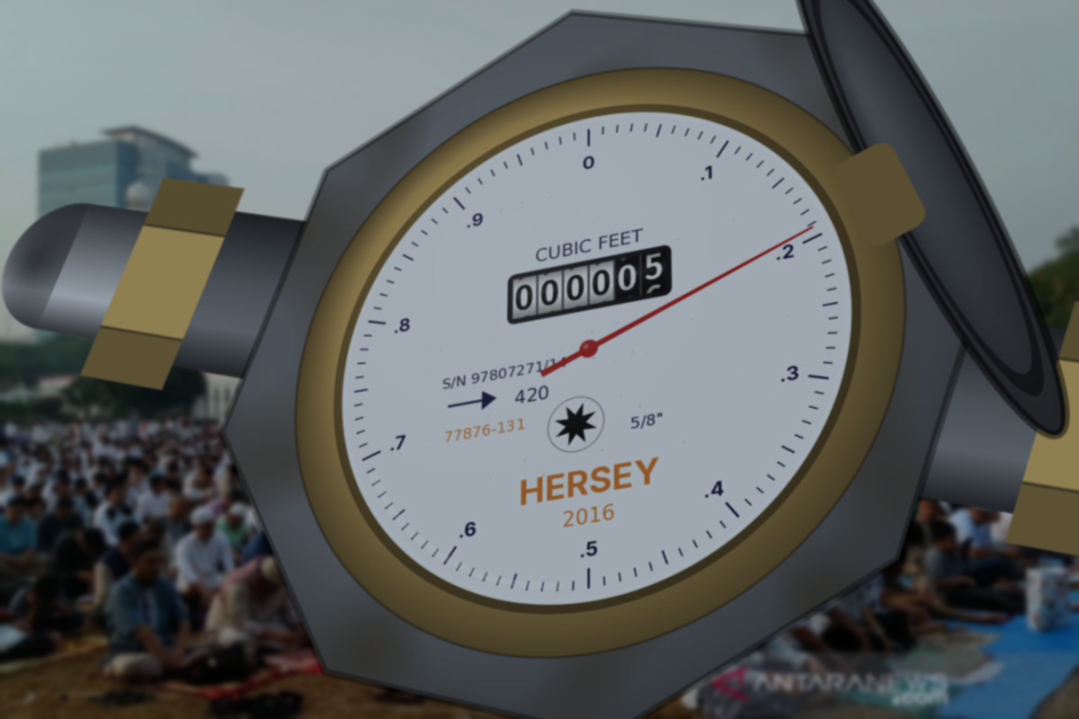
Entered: 5.19; ft³
